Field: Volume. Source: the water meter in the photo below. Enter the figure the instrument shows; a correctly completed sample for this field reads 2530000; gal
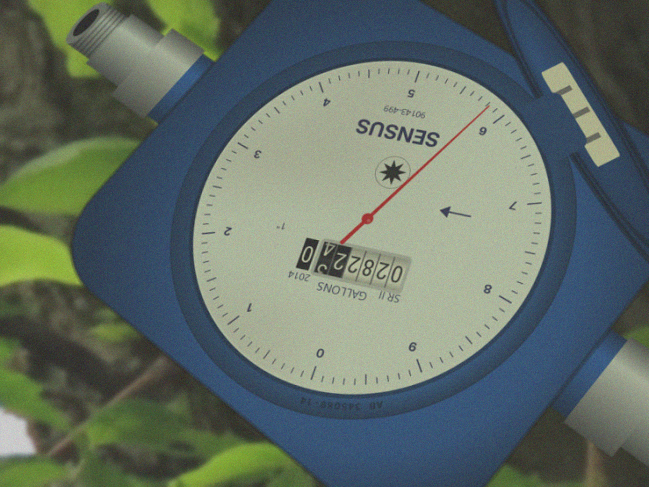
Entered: 282235.8; gal
